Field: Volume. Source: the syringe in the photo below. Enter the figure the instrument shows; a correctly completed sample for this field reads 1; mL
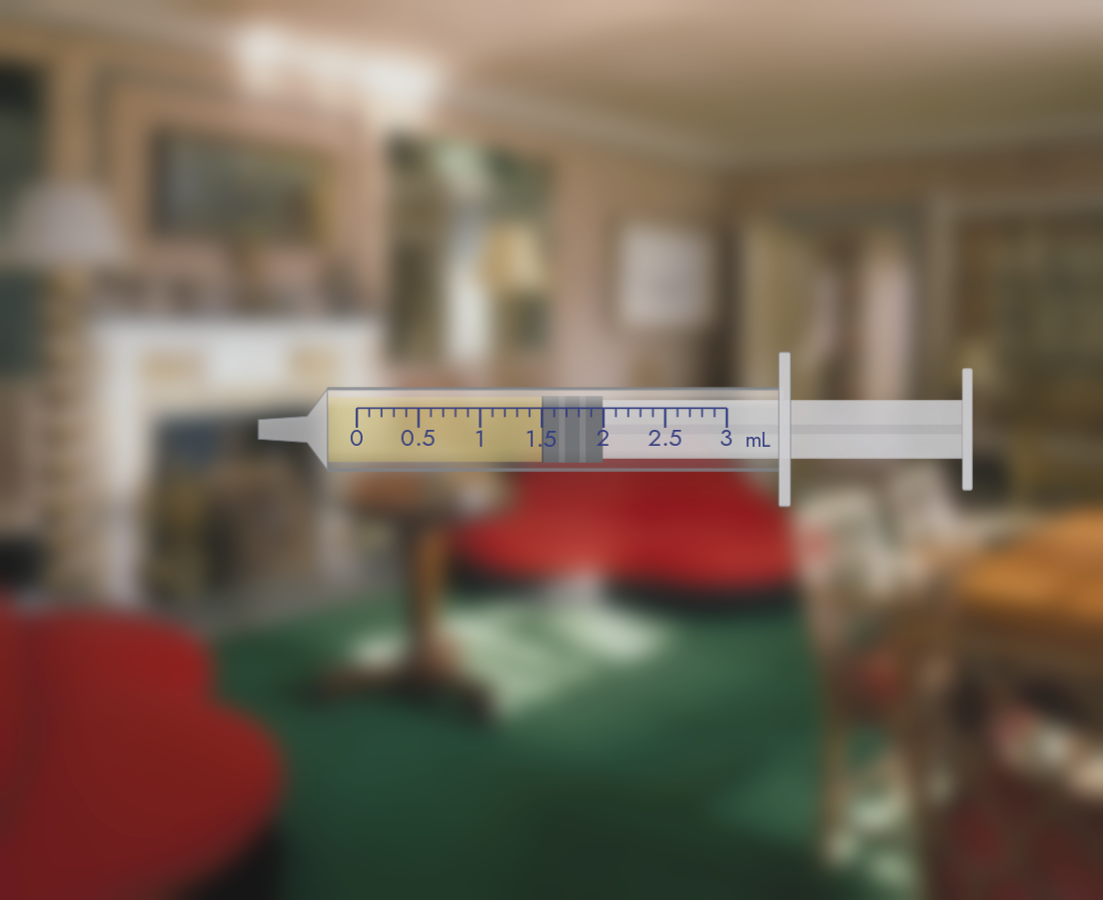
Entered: 1.5; mL
